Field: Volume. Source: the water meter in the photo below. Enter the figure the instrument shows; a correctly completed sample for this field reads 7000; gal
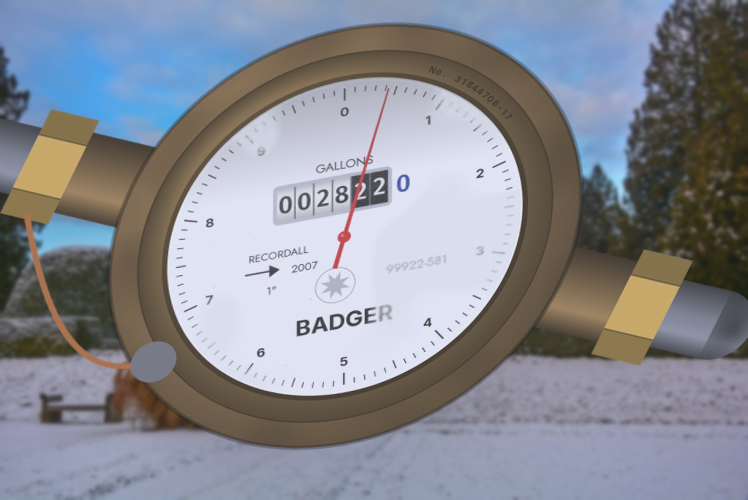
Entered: 28220.4; gal
